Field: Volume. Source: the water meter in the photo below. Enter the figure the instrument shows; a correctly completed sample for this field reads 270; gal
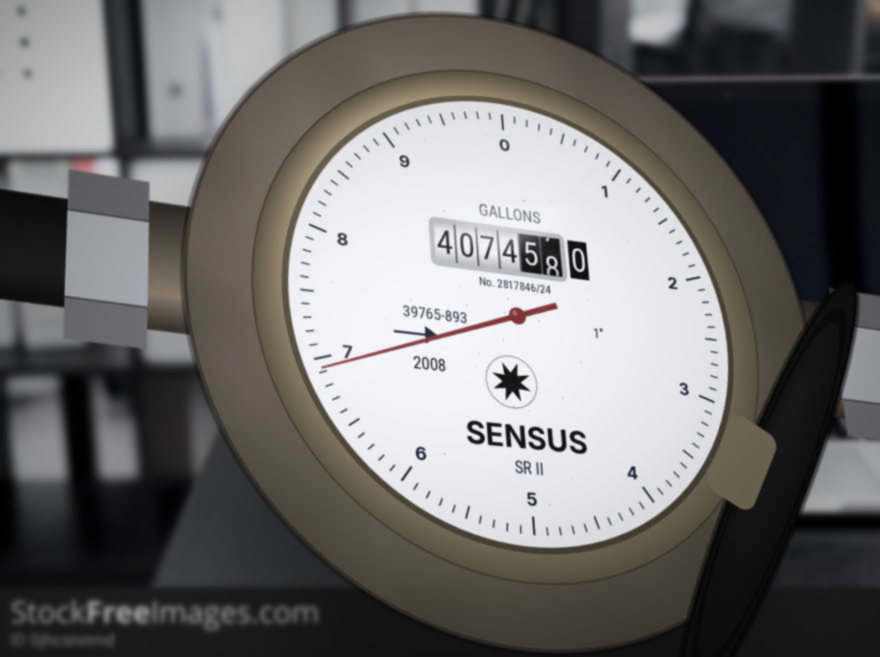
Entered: 4074576.9; gal
